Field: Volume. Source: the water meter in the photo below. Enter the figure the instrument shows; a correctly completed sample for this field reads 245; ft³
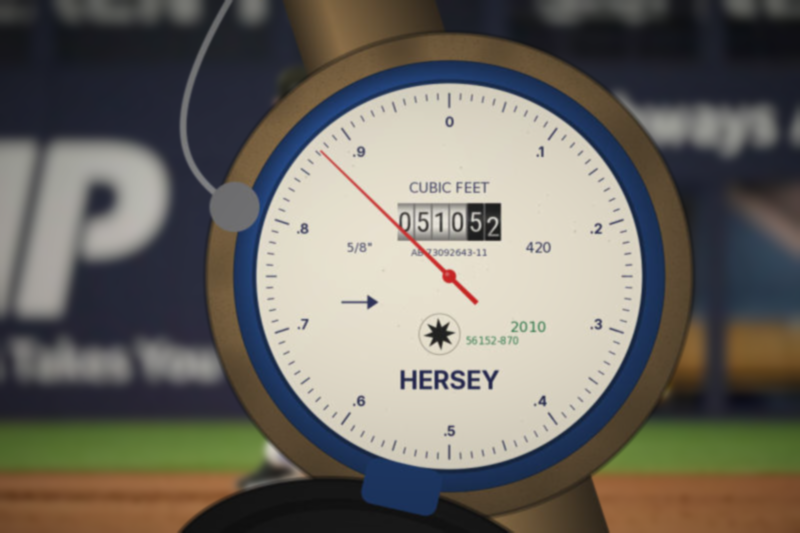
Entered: 51051.87; ft³
